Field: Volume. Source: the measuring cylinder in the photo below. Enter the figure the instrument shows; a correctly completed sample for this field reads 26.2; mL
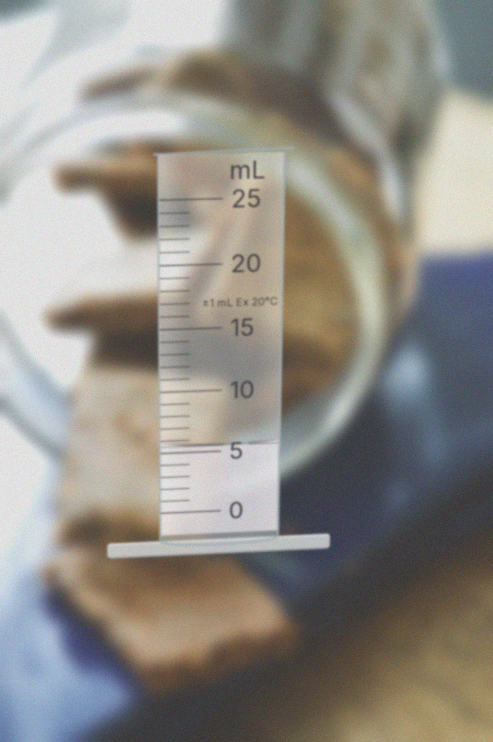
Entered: 5.5; mL
